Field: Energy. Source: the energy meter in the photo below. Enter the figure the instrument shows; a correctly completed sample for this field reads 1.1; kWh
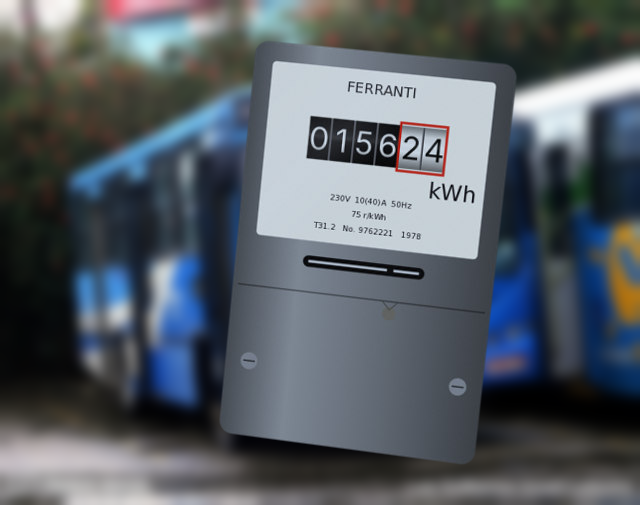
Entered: 156.24; kWh
